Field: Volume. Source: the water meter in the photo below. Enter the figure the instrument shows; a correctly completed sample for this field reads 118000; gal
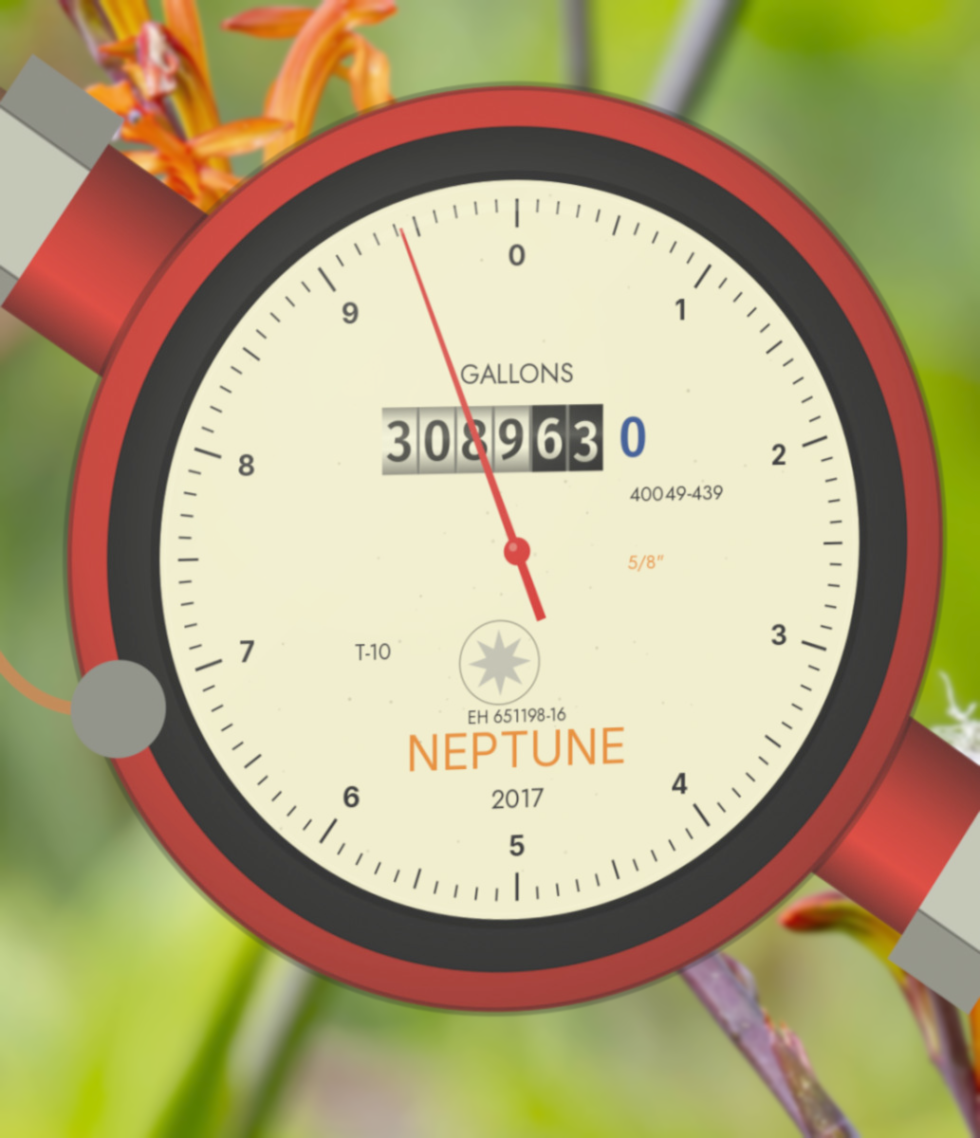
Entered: 3089629.4; gal
